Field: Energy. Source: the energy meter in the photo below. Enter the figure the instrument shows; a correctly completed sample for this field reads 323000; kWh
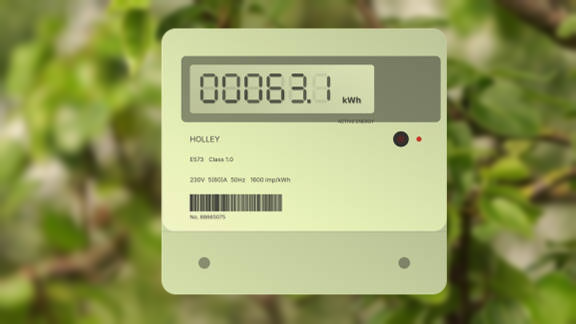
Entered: 63.1; kWh
